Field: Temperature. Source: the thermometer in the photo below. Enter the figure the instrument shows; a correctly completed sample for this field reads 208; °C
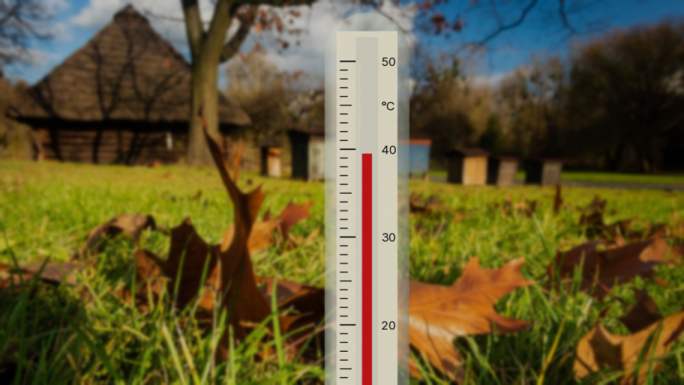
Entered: 39.5; °C
